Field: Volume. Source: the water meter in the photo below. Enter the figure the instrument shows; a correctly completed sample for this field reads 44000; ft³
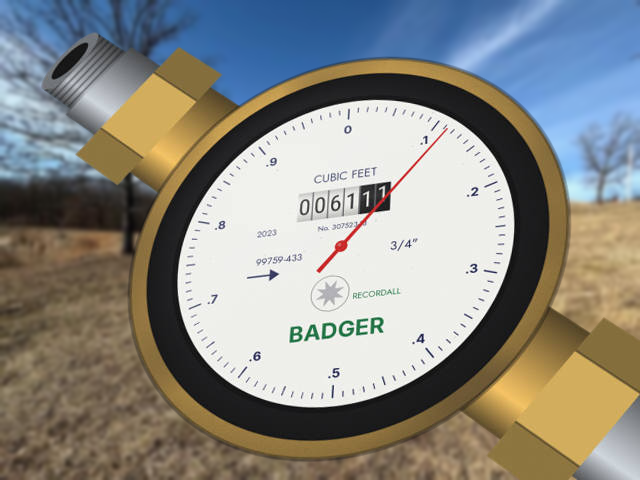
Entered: 6111.11; ft³
